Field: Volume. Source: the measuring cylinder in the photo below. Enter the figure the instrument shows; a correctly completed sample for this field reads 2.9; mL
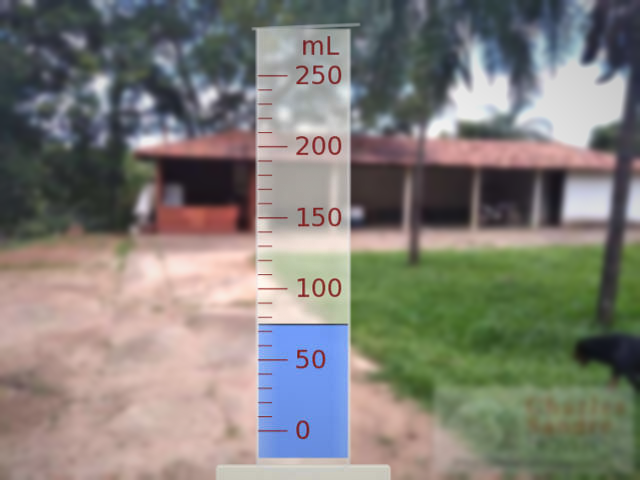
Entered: 75; mL
